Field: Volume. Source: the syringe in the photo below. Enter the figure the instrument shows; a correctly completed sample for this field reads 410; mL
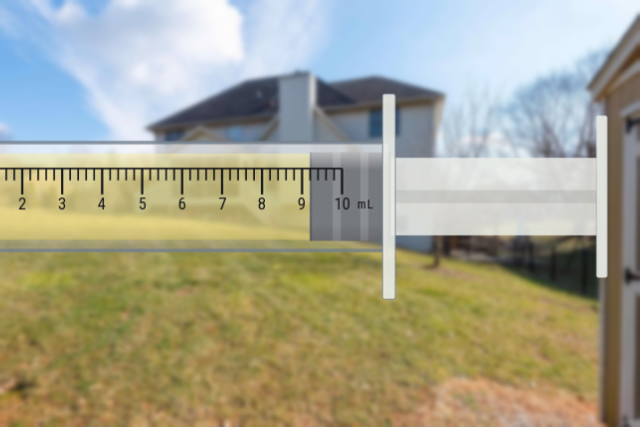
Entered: 9.2; mL
